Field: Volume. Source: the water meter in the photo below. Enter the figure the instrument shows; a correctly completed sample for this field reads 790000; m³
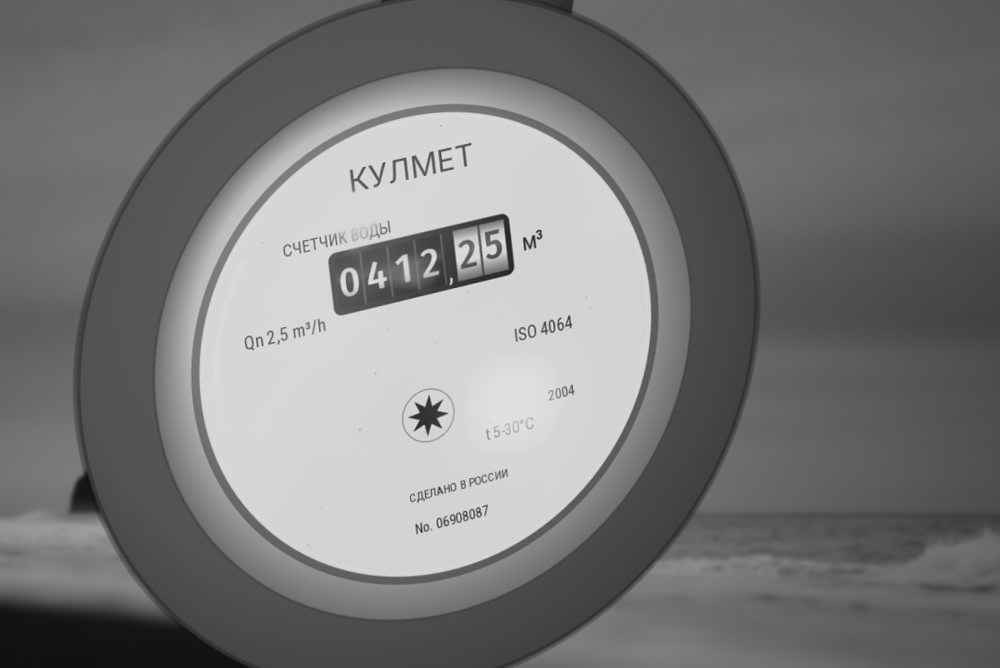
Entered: 412.25; m³
